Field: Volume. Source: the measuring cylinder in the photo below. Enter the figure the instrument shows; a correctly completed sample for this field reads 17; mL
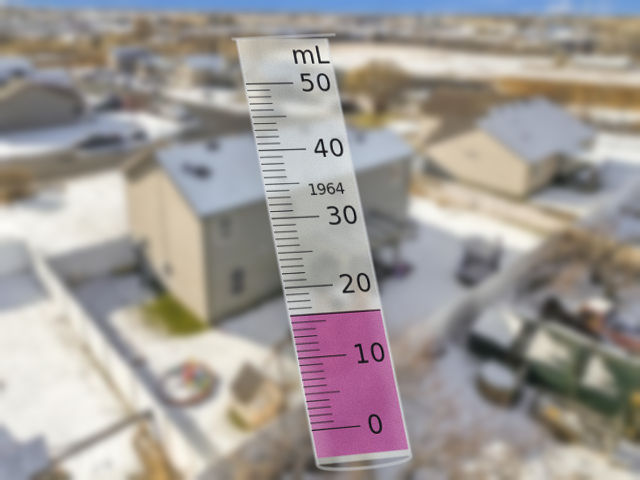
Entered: 16; mL
